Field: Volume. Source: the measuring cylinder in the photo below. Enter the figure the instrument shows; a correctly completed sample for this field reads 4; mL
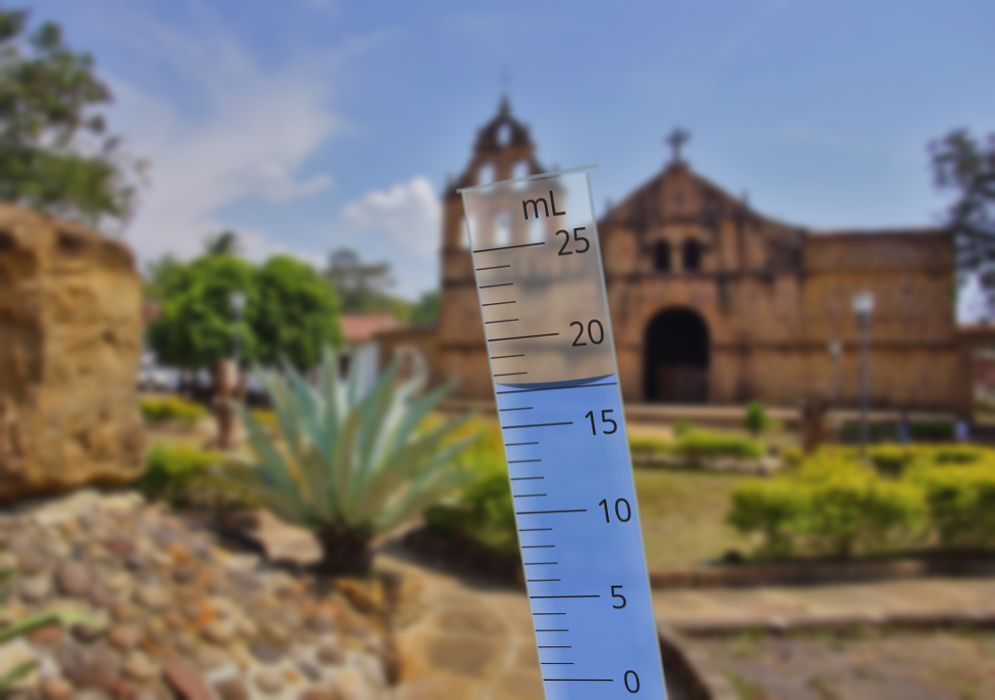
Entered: 17; mL
